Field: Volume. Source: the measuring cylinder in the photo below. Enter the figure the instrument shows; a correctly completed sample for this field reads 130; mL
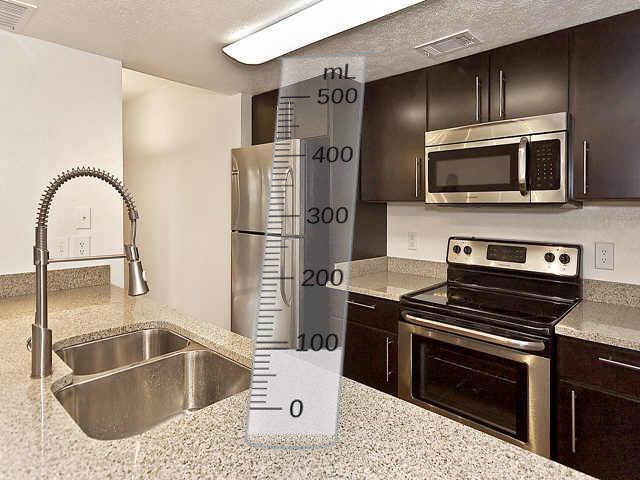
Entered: 90; mL
